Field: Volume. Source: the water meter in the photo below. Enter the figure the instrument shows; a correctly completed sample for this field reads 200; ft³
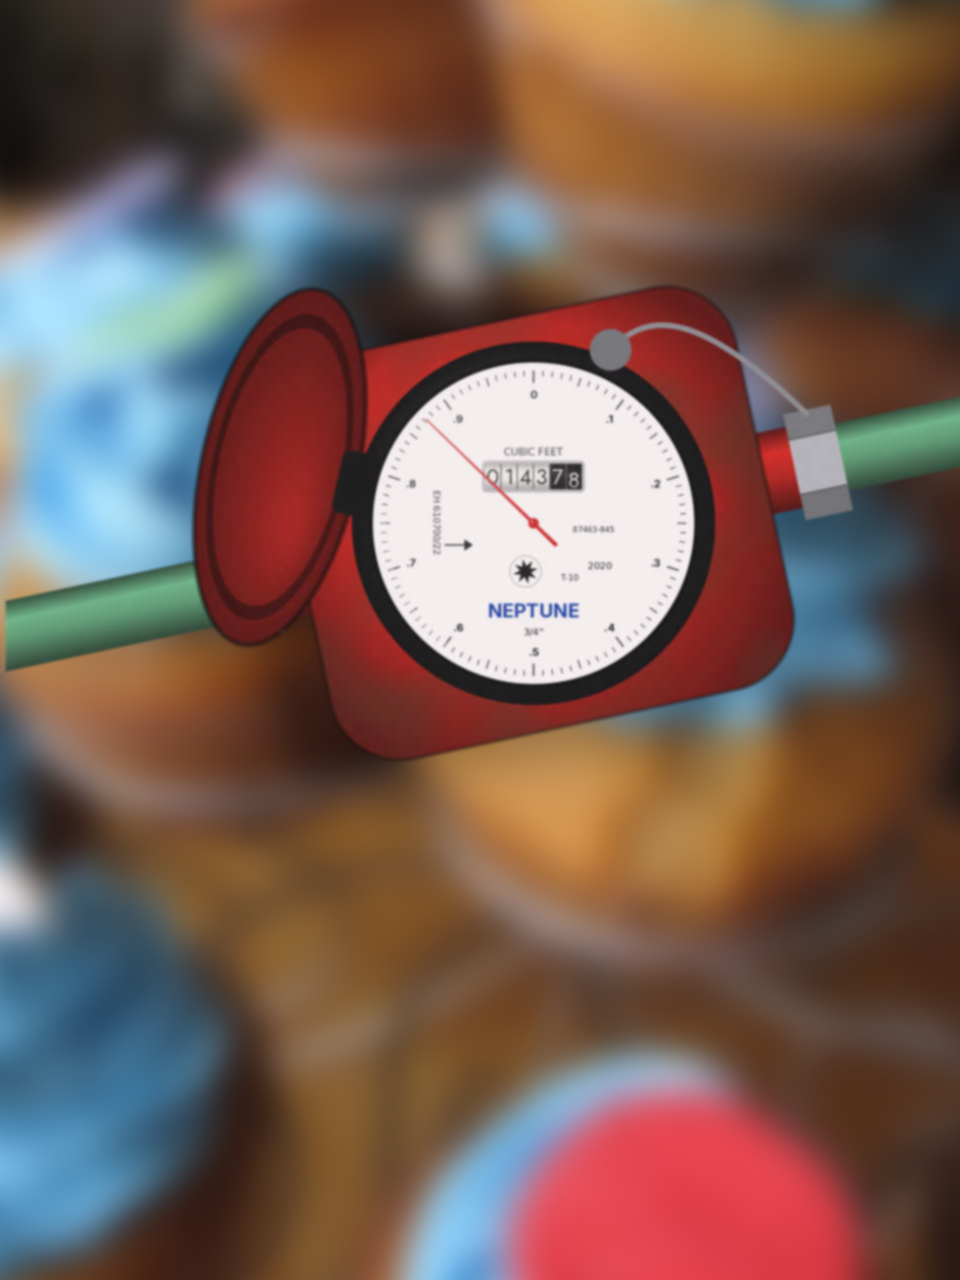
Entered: 14377.87; ft³
